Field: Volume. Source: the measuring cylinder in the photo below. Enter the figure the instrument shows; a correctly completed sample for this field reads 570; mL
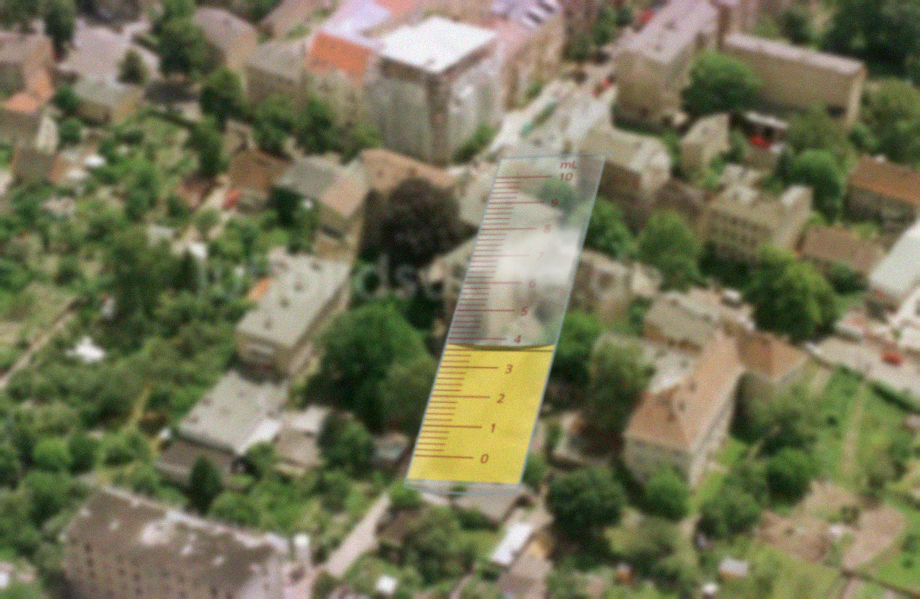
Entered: 3.6; mL
